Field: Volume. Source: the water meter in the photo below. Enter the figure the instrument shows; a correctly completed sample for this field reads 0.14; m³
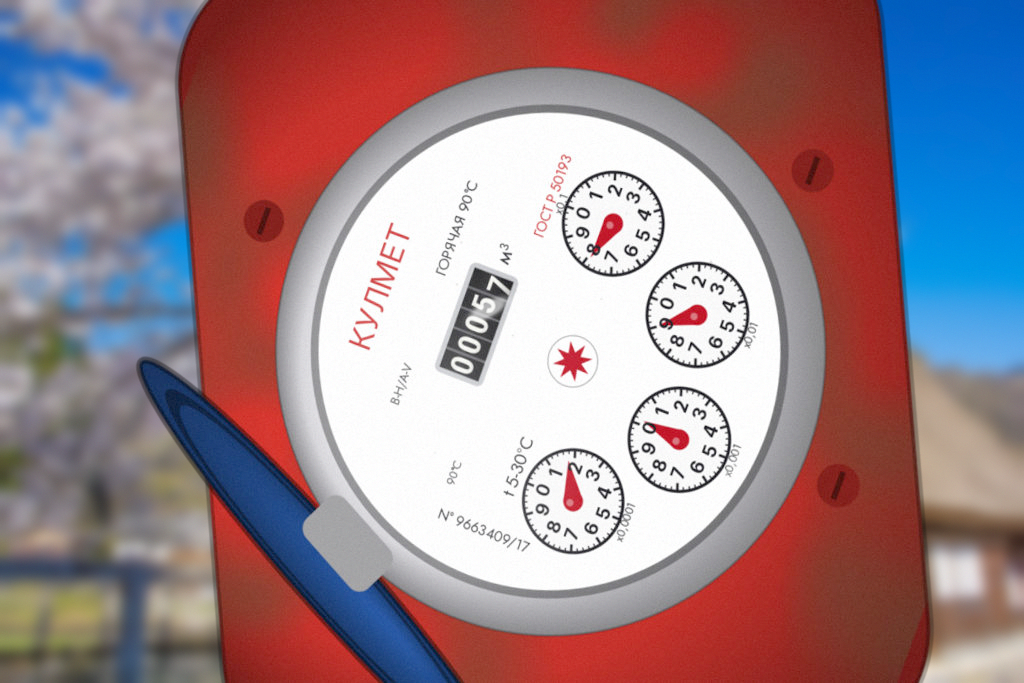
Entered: 56.7901; m³
